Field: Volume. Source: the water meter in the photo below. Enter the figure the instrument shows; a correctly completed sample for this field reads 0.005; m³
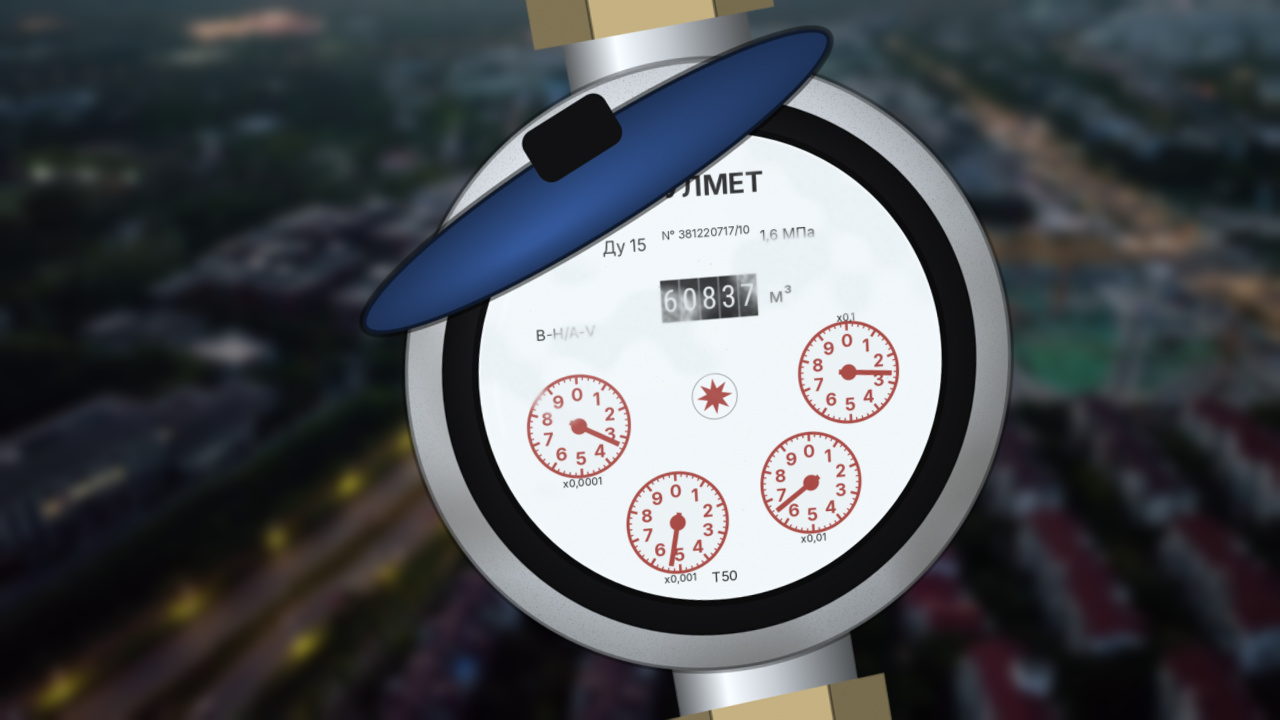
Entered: 60837.2653; m³
